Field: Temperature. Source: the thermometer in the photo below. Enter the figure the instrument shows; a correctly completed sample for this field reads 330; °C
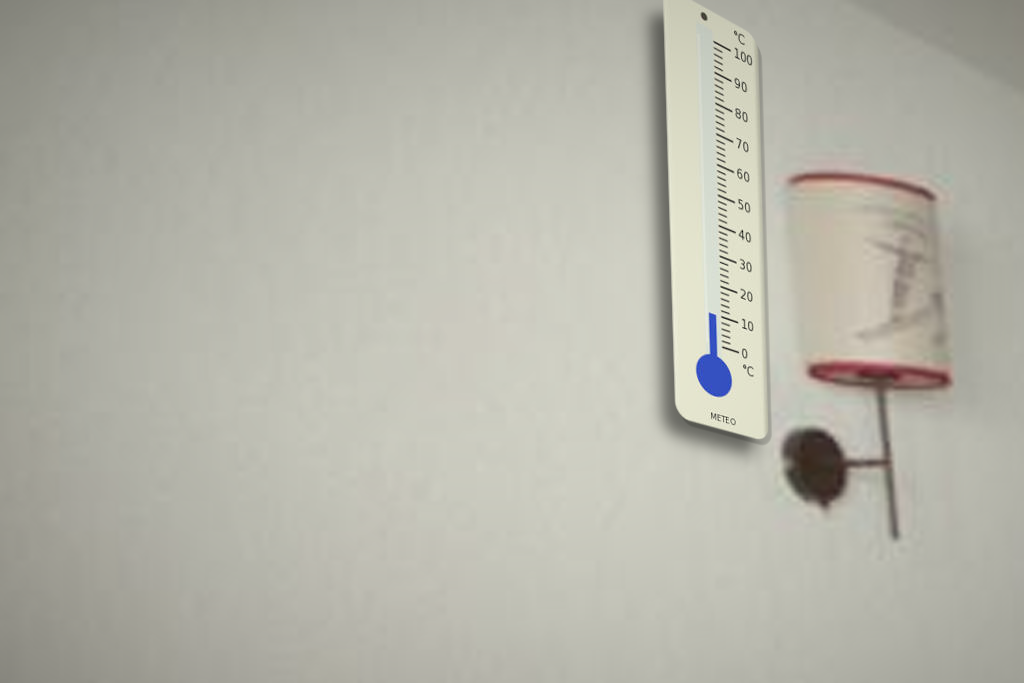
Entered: 10; °C
